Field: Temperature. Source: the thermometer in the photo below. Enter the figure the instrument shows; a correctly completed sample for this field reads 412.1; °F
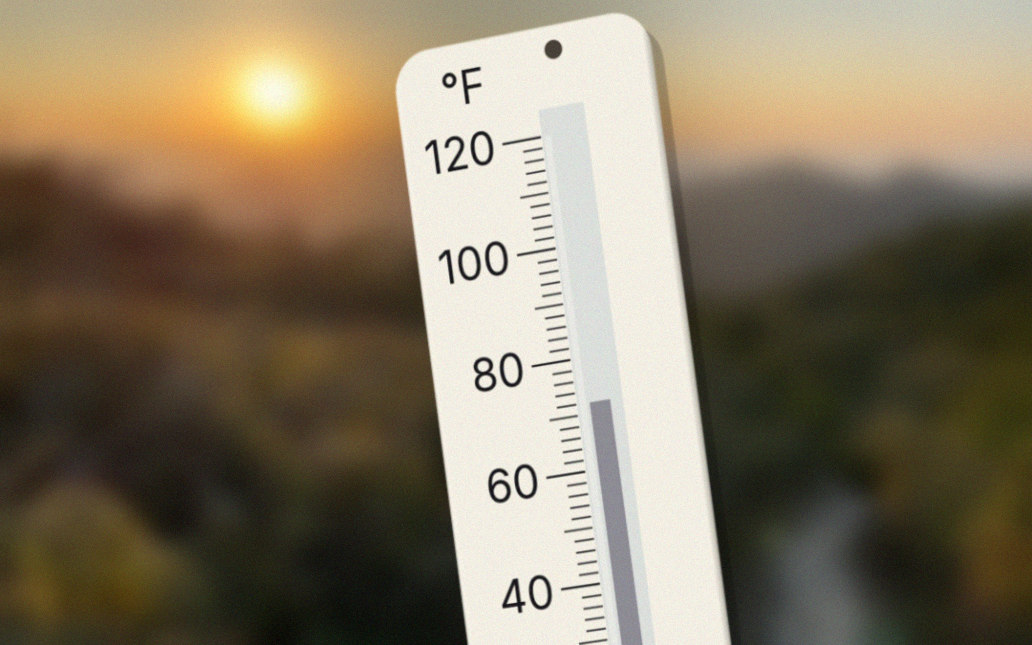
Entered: 72; °F
